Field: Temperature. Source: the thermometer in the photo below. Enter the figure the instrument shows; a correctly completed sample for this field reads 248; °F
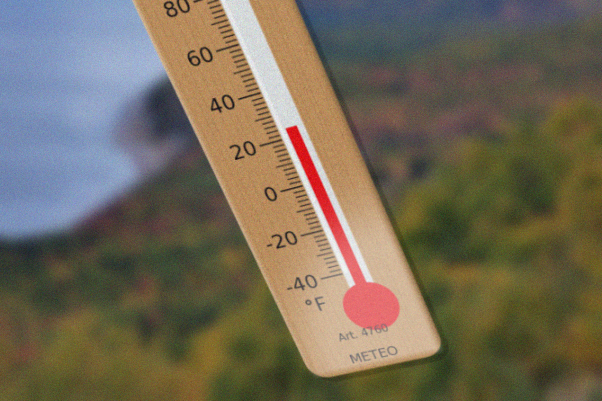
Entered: 24; °F
